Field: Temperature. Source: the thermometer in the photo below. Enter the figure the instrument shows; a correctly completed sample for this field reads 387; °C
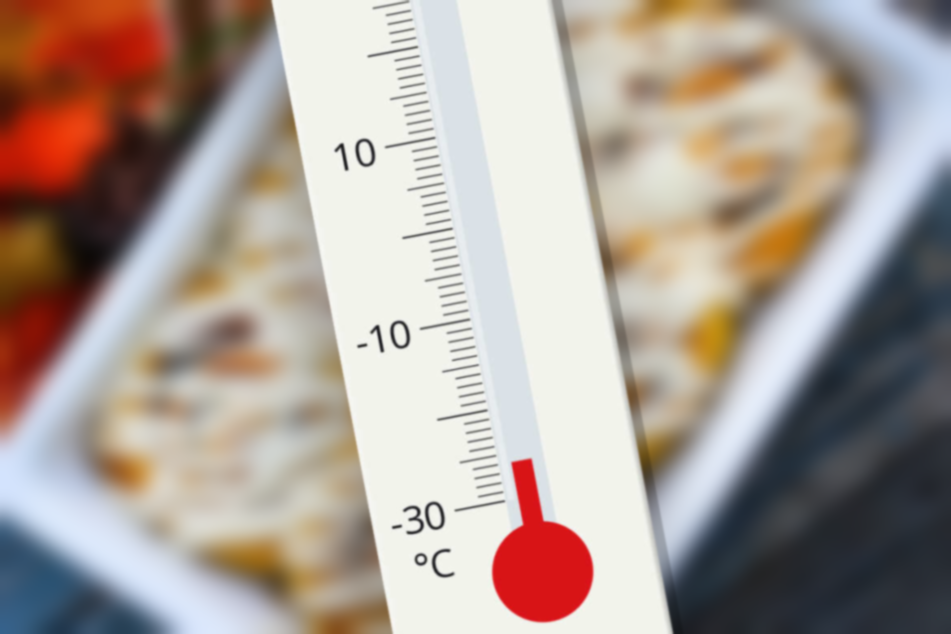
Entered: -26; °C
